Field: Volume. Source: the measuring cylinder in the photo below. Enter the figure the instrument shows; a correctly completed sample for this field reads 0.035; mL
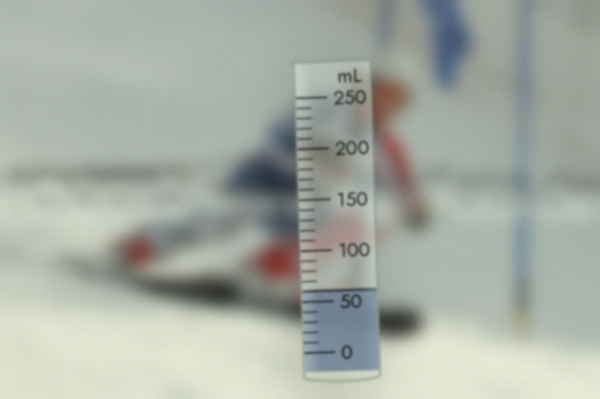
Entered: 60; mL
